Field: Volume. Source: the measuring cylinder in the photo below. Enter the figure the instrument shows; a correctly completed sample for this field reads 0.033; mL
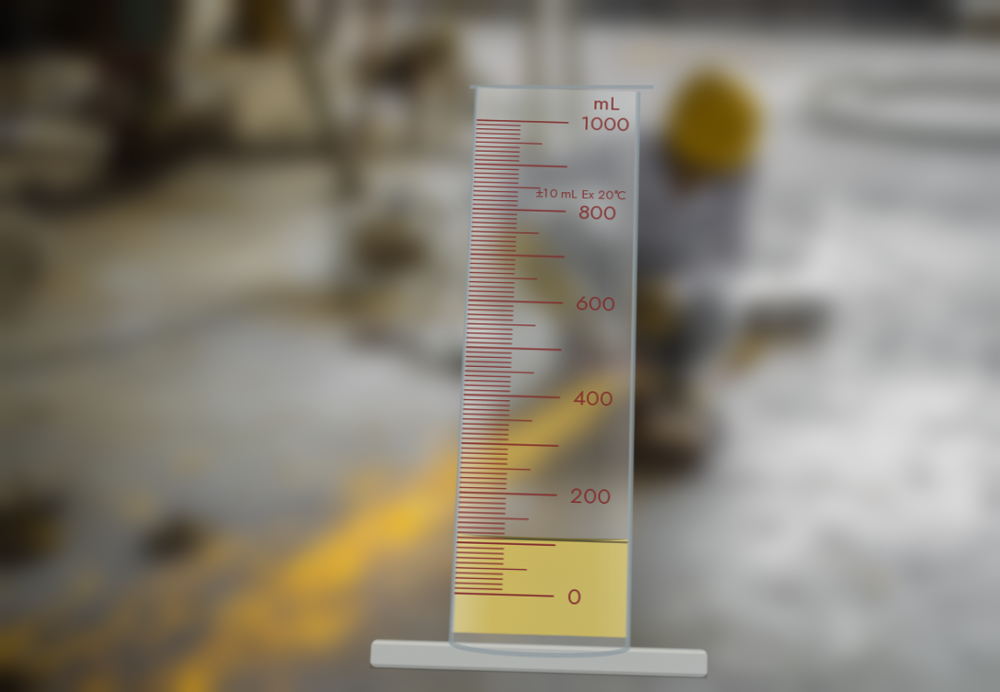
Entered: 110; mL
